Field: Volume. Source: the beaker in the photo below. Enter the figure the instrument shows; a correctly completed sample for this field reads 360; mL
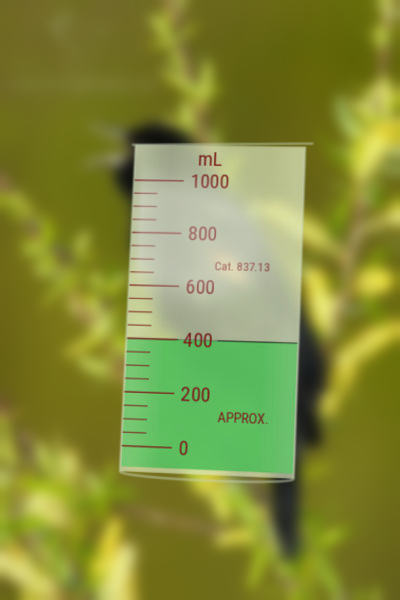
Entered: 400; mL
